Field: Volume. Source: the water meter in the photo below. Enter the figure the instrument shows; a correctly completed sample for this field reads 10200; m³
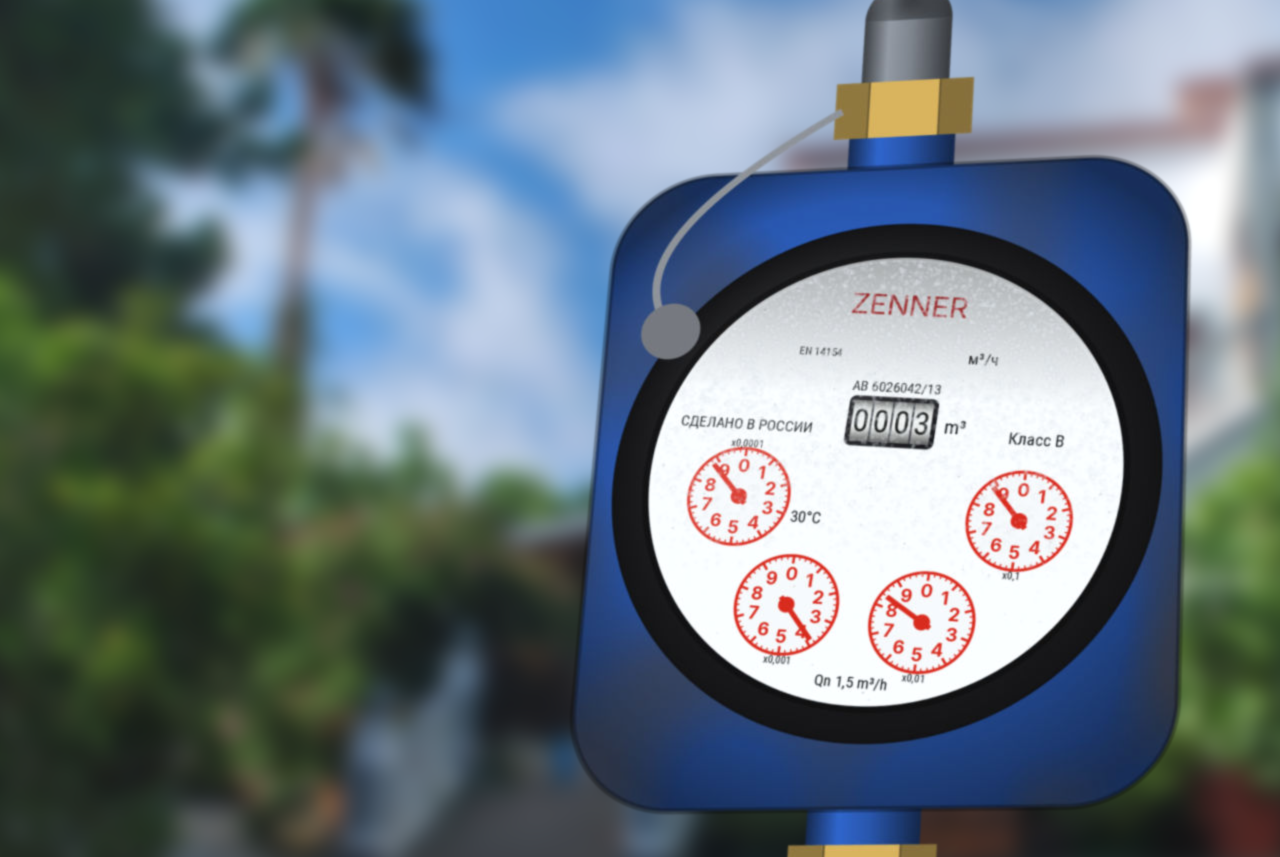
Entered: 3.8838; m³
